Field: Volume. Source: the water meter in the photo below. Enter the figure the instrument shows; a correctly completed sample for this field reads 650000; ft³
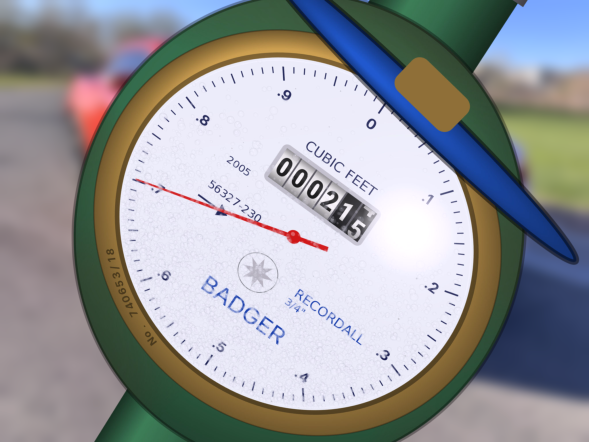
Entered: 214.70; ft³
